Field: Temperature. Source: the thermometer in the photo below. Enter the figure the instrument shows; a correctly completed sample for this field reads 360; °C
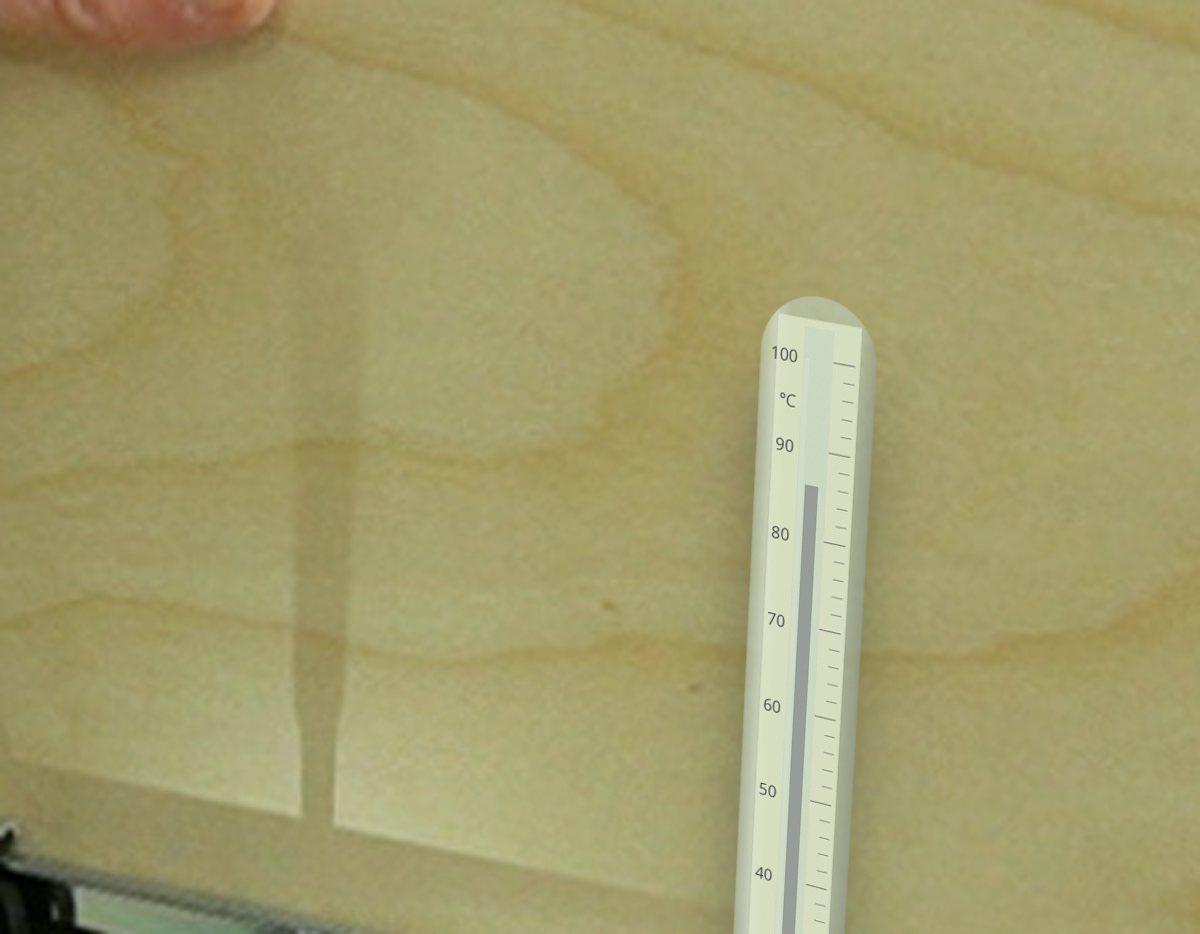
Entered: 86; °C
